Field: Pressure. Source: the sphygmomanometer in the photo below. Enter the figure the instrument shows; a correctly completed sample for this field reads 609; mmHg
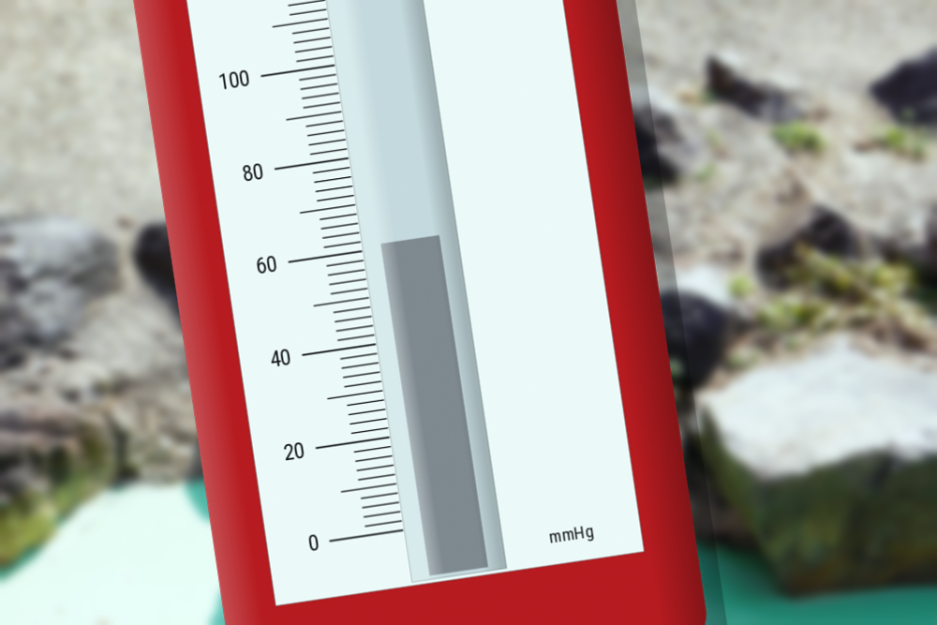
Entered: 61; mmHg
